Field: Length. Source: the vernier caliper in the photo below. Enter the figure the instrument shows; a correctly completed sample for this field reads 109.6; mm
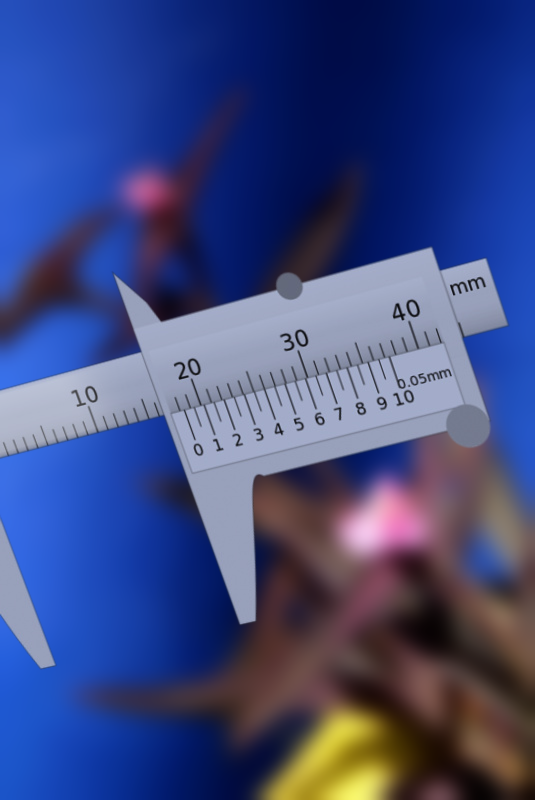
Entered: 18.4; mm
